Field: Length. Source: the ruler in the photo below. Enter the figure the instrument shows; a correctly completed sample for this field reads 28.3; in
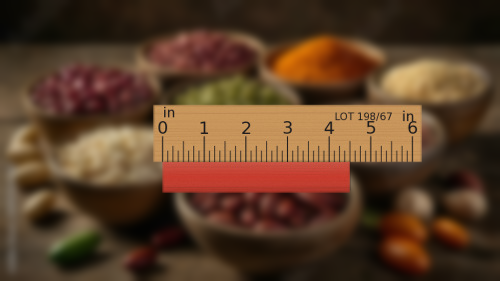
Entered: 4.5; in
